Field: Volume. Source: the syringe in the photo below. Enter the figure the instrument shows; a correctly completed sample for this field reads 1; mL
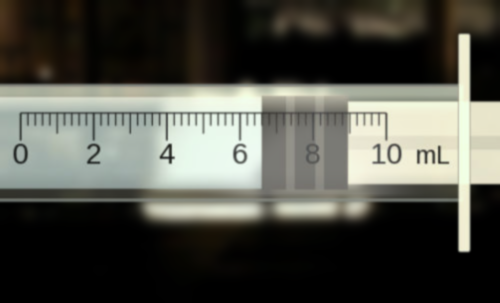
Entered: 6.6; mL
